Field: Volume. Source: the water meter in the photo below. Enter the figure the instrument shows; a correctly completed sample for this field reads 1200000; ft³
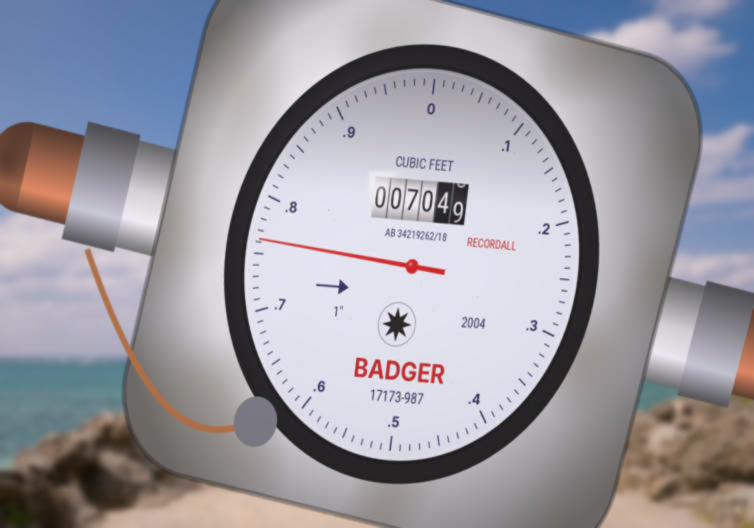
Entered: 7048.76; ft³
